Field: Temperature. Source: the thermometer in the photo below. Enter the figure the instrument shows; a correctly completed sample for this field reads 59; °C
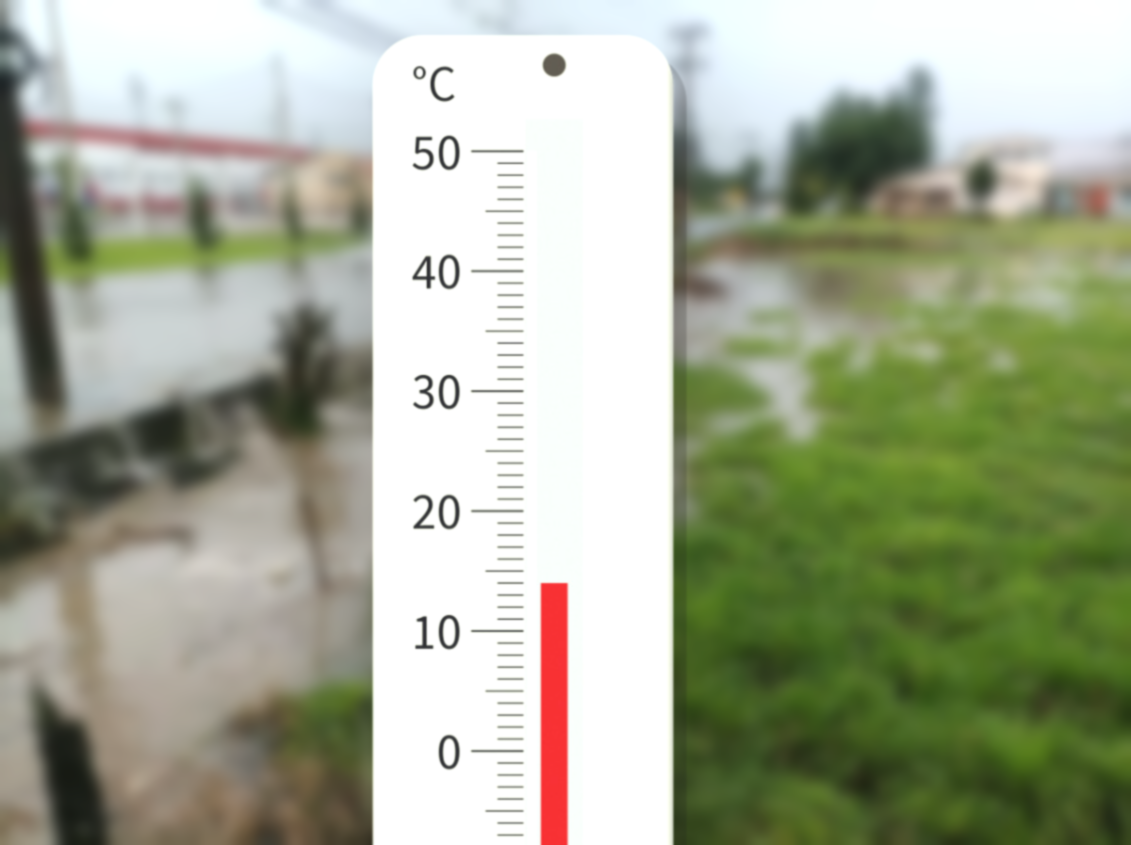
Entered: 14; °C
